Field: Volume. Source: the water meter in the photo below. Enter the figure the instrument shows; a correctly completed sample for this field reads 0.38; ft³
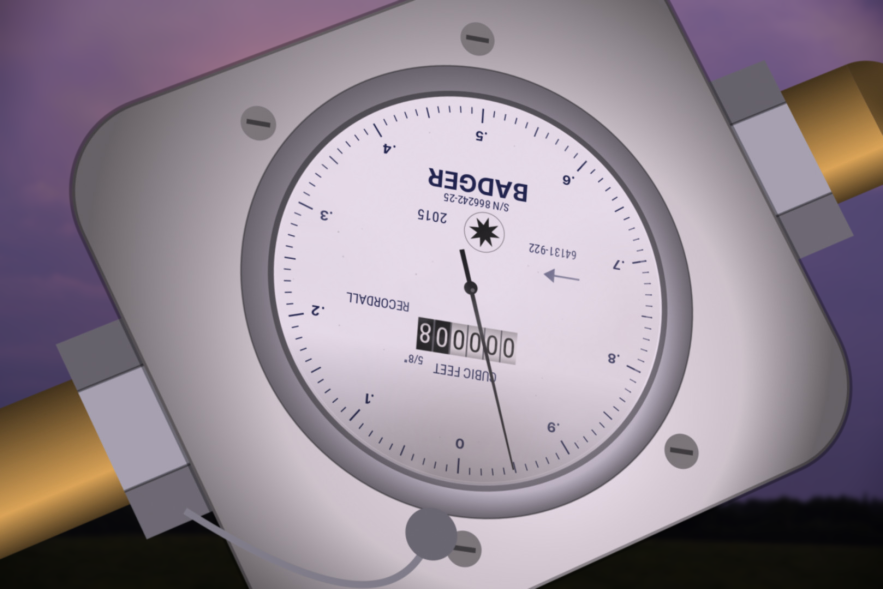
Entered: 7.95; ft³
